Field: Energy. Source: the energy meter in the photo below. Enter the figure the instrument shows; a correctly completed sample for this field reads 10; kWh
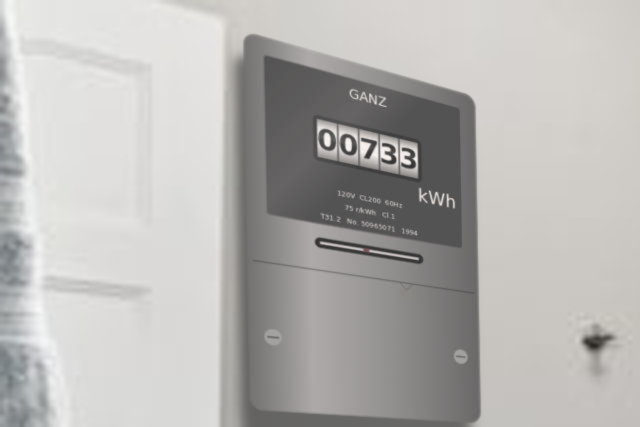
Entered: 733; kWh
